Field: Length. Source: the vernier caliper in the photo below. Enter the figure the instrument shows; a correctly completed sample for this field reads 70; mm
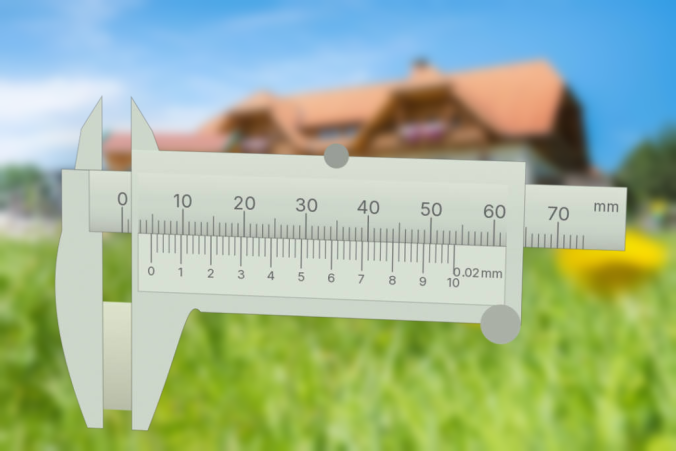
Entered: 4.8; mm
